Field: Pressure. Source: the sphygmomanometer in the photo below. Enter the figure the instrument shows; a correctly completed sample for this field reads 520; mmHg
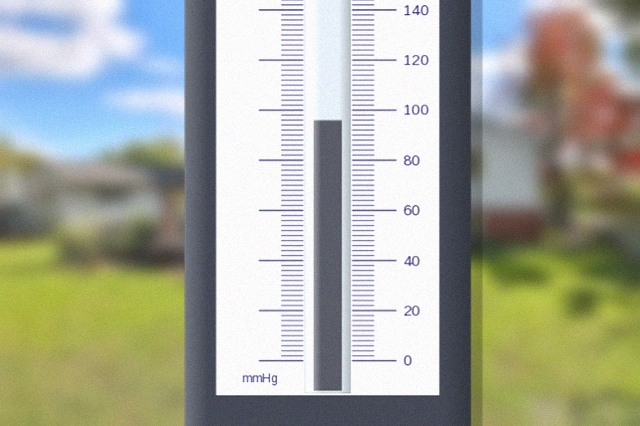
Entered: 96; mmHg
